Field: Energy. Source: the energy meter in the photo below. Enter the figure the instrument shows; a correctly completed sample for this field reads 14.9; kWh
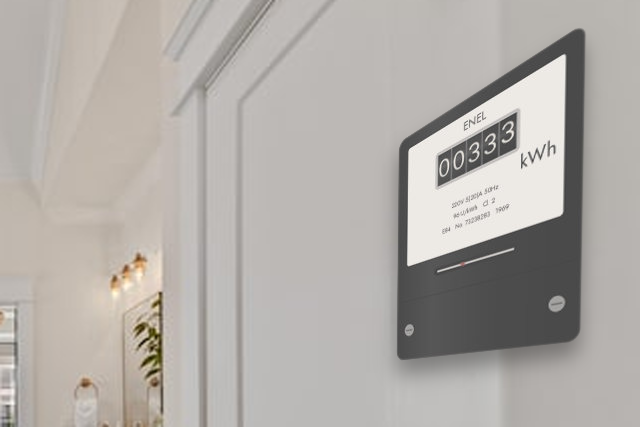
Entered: 333; kWh
